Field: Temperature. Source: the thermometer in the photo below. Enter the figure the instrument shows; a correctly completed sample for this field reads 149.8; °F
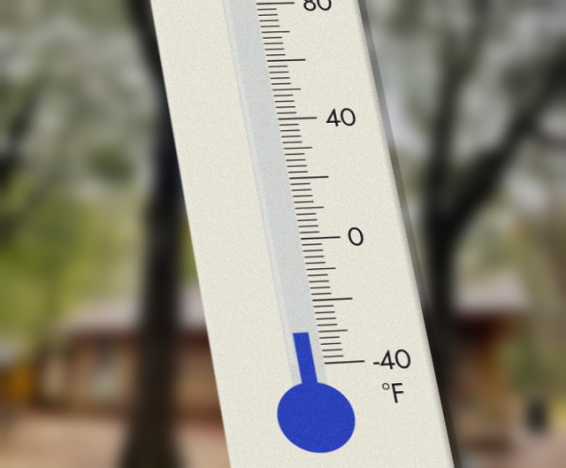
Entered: -30; °F
